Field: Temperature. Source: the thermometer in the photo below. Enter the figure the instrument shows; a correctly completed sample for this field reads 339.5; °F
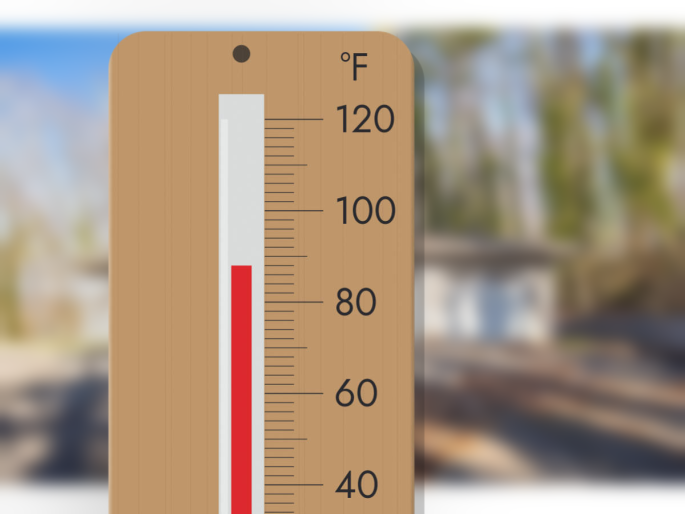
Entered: 88; °F
